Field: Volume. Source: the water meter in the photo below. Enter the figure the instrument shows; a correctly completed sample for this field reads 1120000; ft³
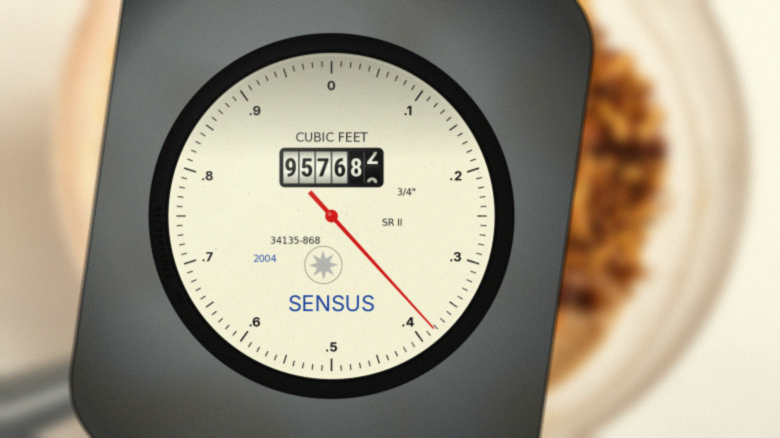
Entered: 957682.38; ft³
